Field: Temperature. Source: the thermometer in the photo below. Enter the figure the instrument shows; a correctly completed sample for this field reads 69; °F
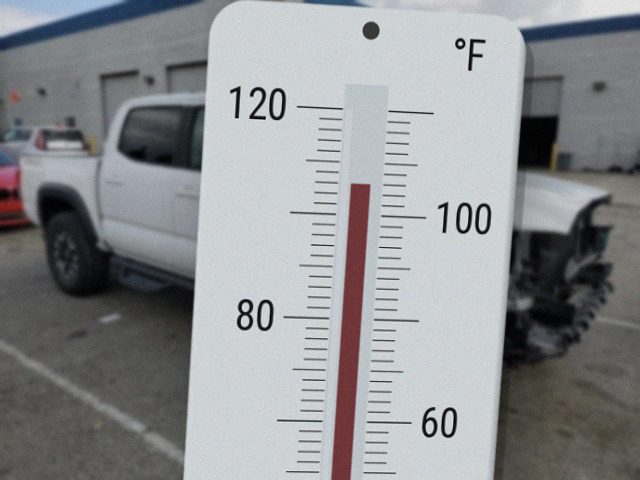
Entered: 106; °F
